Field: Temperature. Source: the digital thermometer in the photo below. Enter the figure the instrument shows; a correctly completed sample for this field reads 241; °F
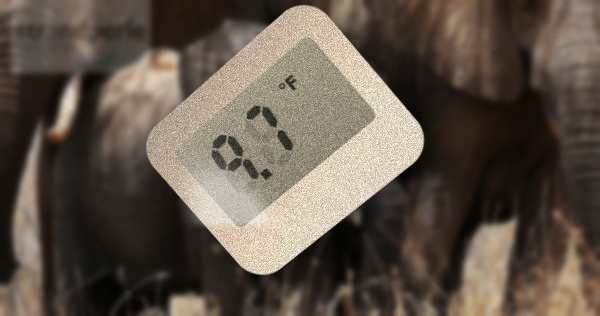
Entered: 9.7; °F
